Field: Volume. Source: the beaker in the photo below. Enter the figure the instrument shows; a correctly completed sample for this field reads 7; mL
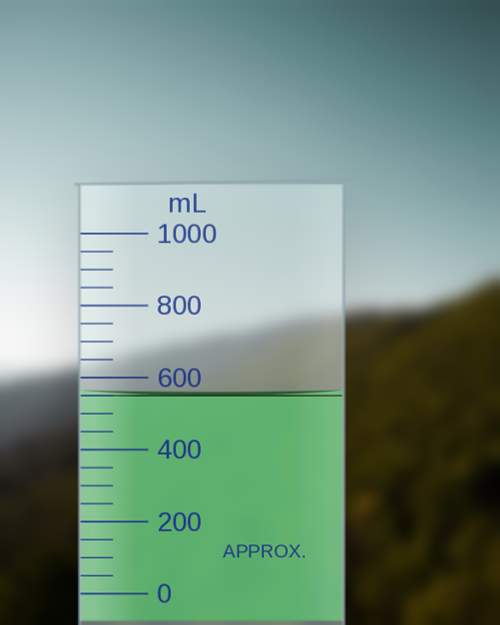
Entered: 550; mL
